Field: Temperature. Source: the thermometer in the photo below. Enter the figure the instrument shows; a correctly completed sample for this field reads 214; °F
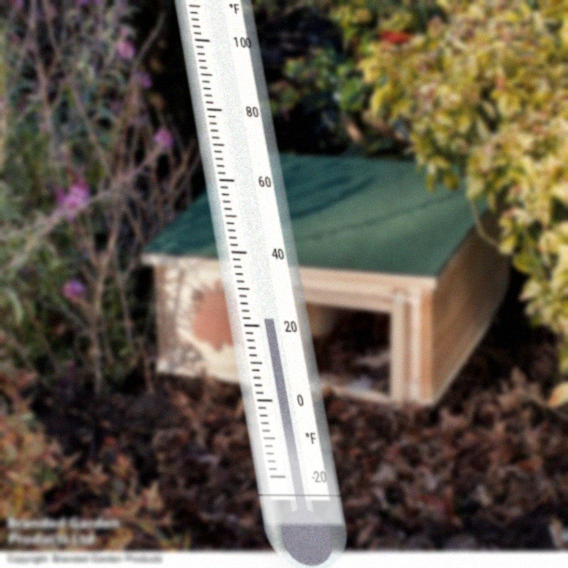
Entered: 22; °F
